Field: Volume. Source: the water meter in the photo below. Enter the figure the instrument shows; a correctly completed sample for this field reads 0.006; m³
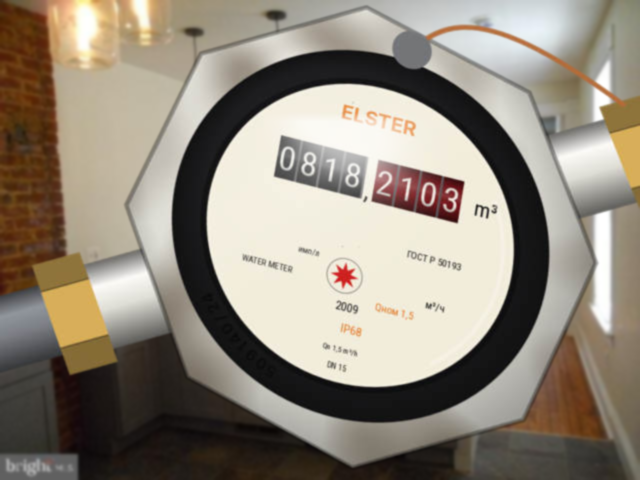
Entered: 818.2103; m³
